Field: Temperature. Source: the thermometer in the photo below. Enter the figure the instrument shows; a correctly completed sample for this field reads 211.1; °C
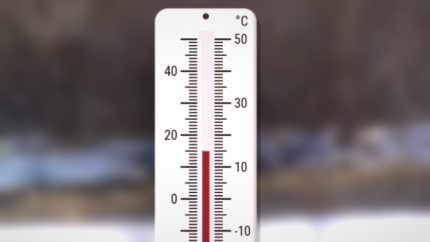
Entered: 15; °C
